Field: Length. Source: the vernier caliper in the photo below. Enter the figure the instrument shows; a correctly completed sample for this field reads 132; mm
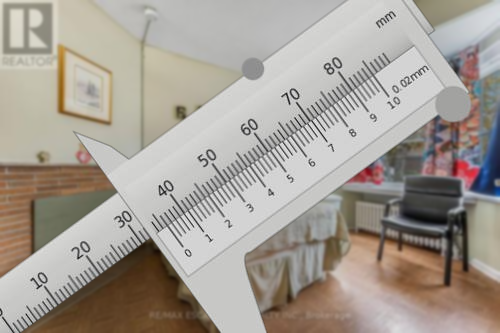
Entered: 36.0; mm
